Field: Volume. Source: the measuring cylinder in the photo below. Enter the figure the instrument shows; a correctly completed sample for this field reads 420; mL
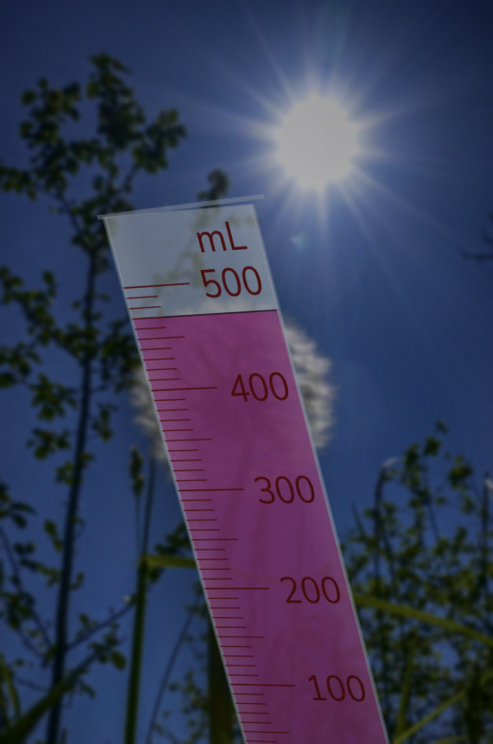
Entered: 470; mL
